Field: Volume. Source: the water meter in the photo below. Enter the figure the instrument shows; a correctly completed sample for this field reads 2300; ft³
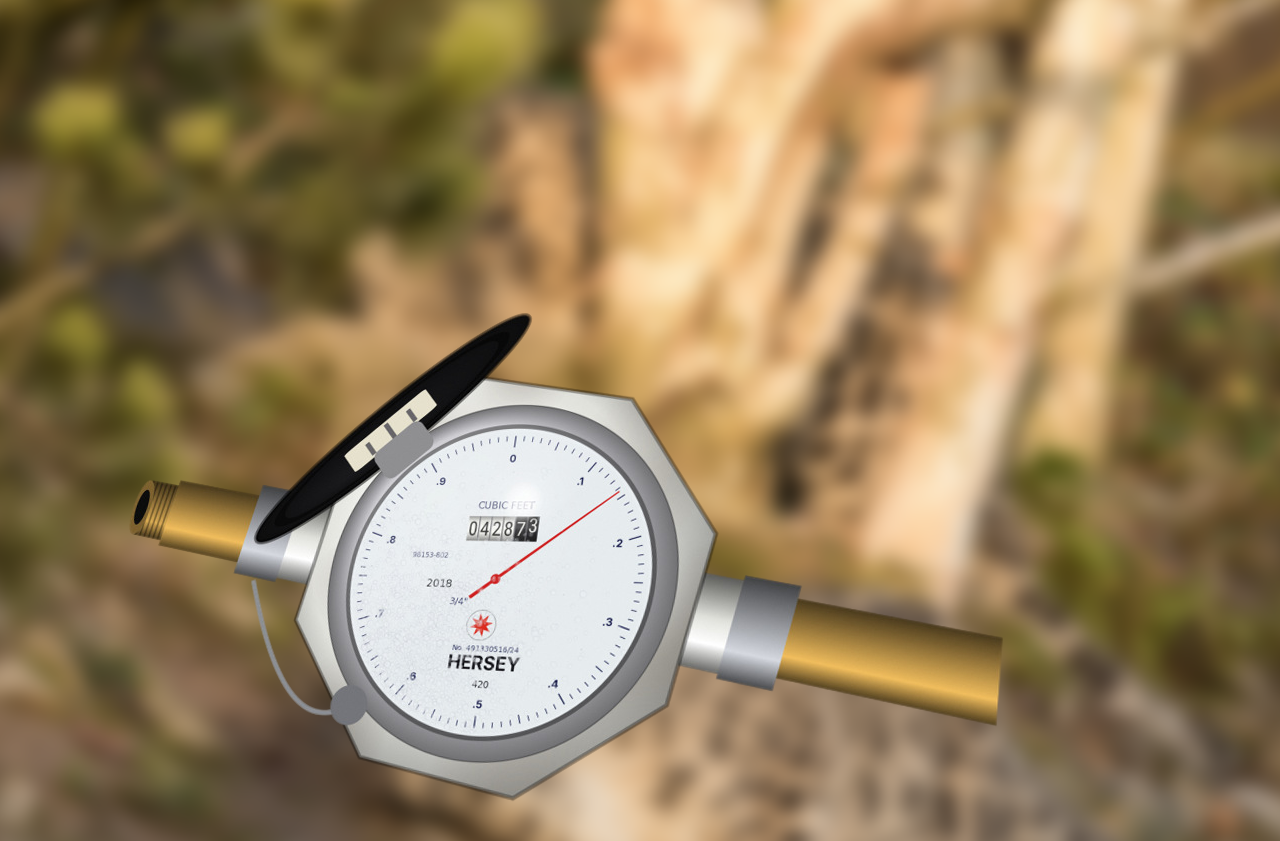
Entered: 42873.14; ft³
